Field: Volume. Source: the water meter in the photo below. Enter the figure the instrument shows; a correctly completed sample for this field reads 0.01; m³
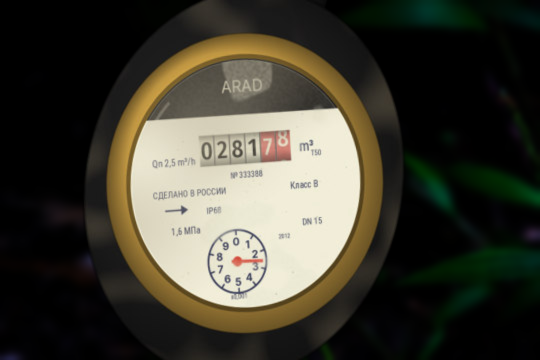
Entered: 281.782; m³
